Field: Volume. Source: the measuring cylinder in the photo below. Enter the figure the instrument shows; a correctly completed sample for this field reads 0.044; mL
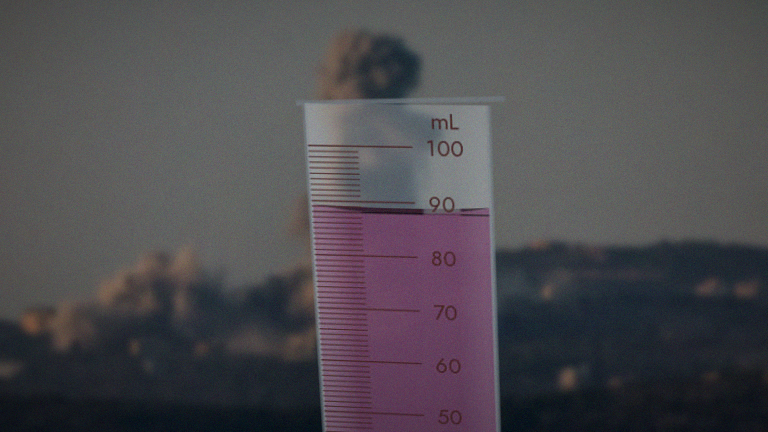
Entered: 88; mL
